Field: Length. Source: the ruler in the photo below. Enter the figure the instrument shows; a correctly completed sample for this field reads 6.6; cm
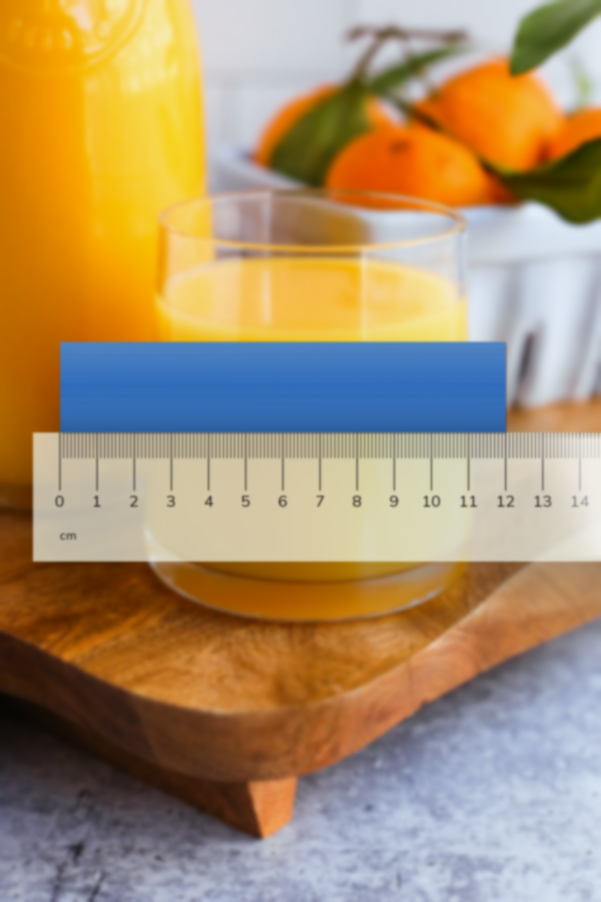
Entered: 12; cm
